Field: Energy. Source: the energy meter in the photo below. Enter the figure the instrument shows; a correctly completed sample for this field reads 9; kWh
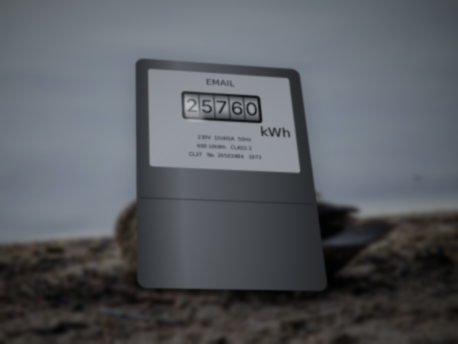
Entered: 25760; kWh
